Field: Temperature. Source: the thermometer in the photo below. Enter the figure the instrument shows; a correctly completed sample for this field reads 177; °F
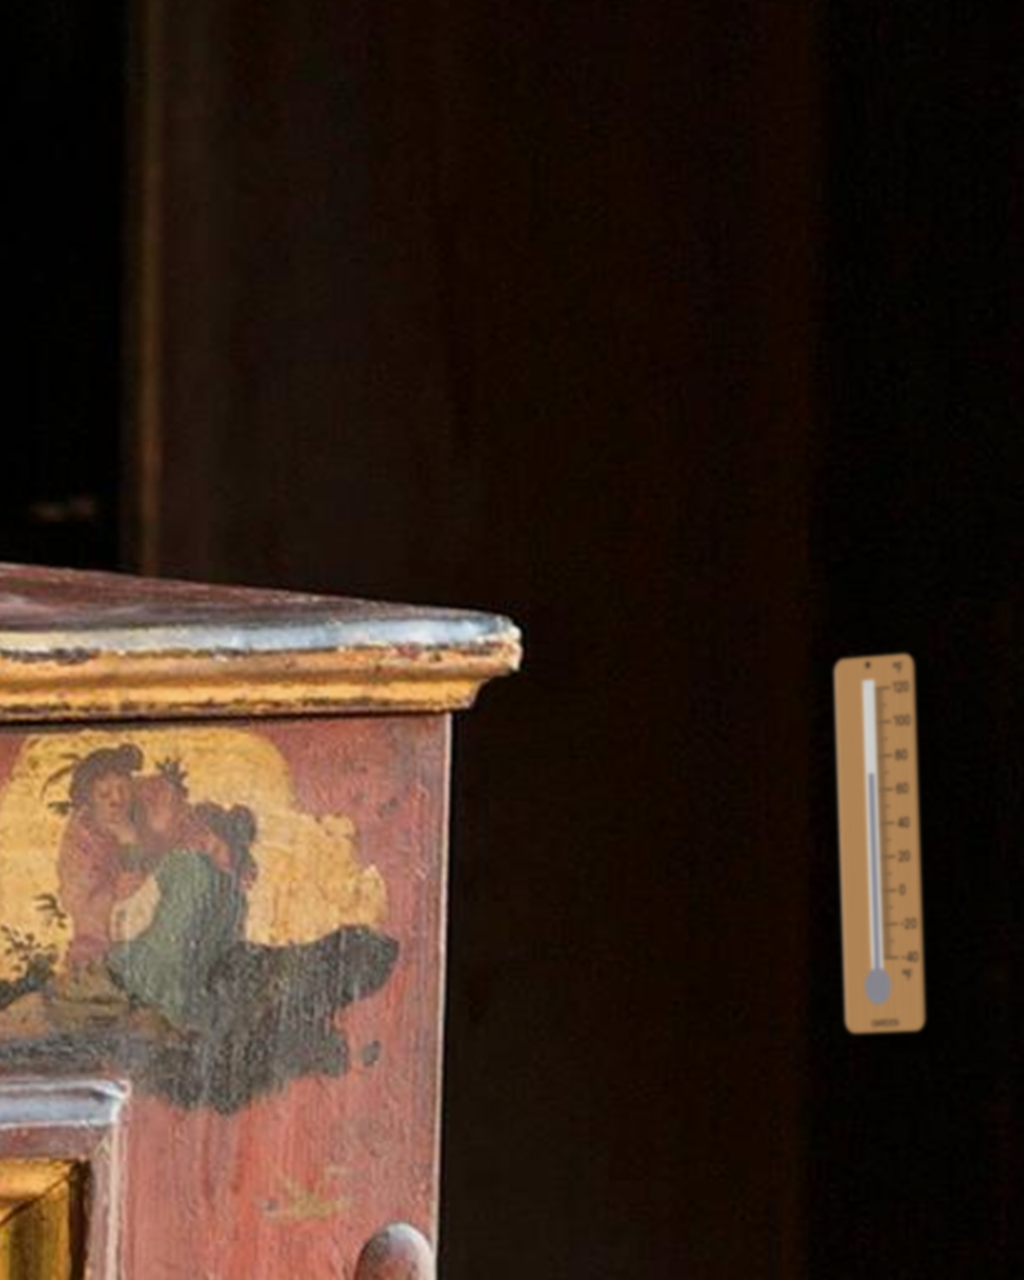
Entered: 70; °F
